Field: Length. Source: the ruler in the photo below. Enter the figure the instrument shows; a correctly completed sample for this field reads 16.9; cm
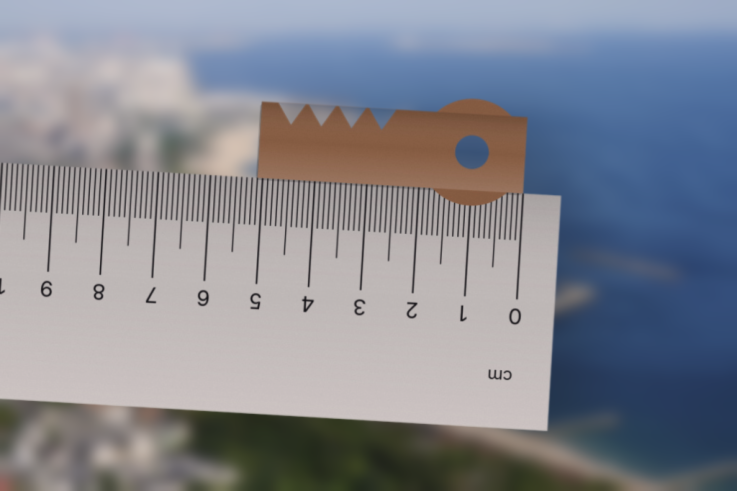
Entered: 5.1; cm
